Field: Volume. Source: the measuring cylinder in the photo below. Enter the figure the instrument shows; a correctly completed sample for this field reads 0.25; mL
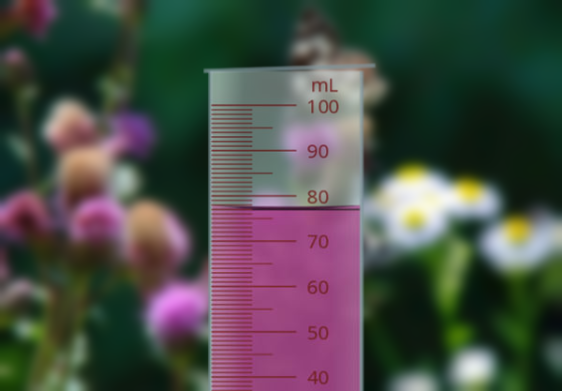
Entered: 77; mL
